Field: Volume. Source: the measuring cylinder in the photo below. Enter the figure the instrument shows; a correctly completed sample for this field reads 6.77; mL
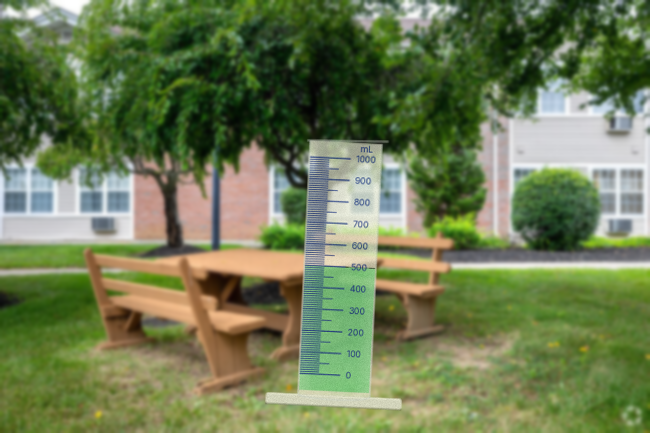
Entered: 500; mL
